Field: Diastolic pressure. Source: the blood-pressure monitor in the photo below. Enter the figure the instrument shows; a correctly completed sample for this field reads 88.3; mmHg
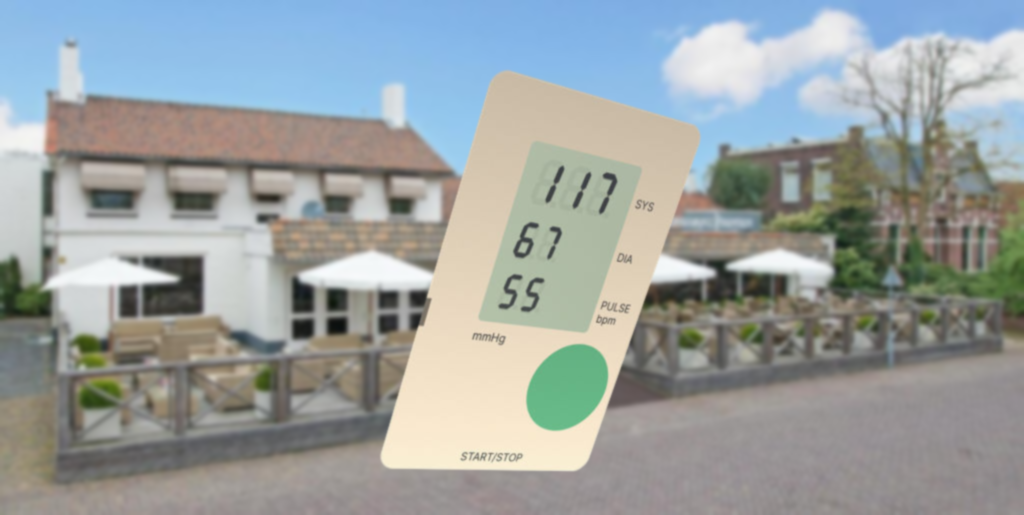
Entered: 67; mmHg
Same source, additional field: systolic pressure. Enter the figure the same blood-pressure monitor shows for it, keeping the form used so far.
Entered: 117; mmHg
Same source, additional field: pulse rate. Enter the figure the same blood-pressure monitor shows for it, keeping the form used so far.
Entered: 55; bpm
